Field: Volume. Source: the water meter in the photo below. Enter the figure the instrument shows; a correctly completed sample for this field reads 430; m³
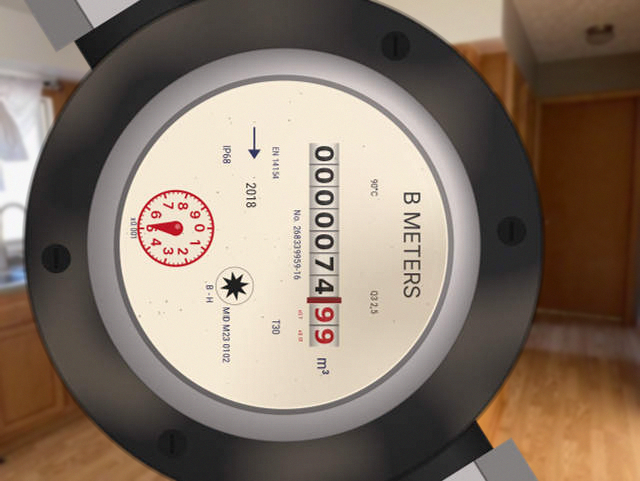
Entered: 74.995; m³
